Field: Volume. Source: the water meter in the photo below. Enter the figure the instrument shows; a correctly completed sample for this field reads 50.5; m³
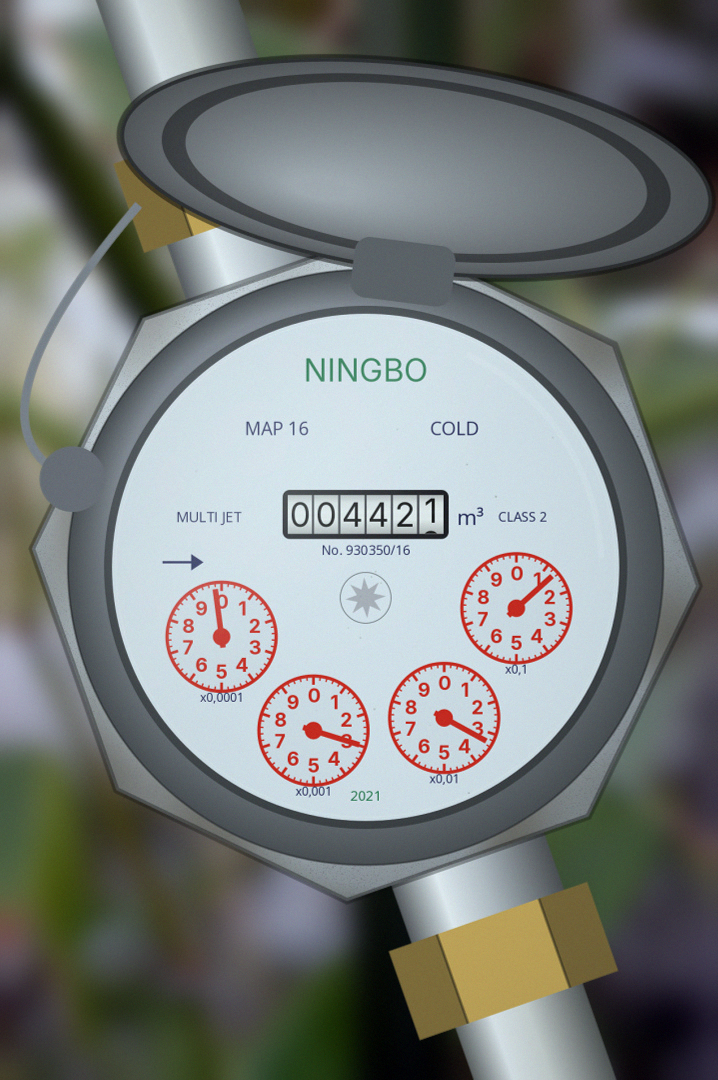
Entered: 4421.1329; m³
